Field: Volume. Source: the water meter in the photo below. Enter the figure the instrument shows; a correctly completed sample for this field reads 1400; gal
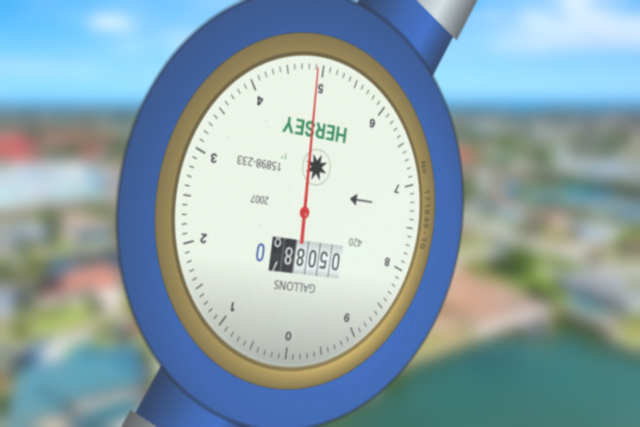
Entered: 508874.9; gal
